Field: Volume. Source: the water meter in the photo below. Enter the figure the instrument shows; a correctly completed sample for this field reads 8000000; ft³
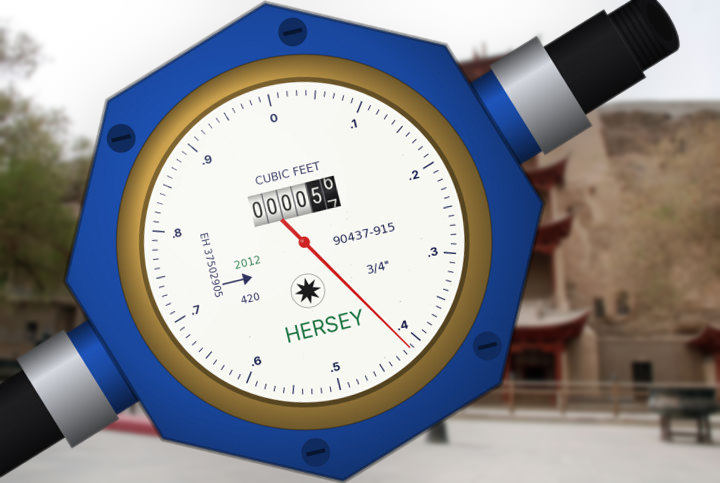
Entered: 56.41; ft³
